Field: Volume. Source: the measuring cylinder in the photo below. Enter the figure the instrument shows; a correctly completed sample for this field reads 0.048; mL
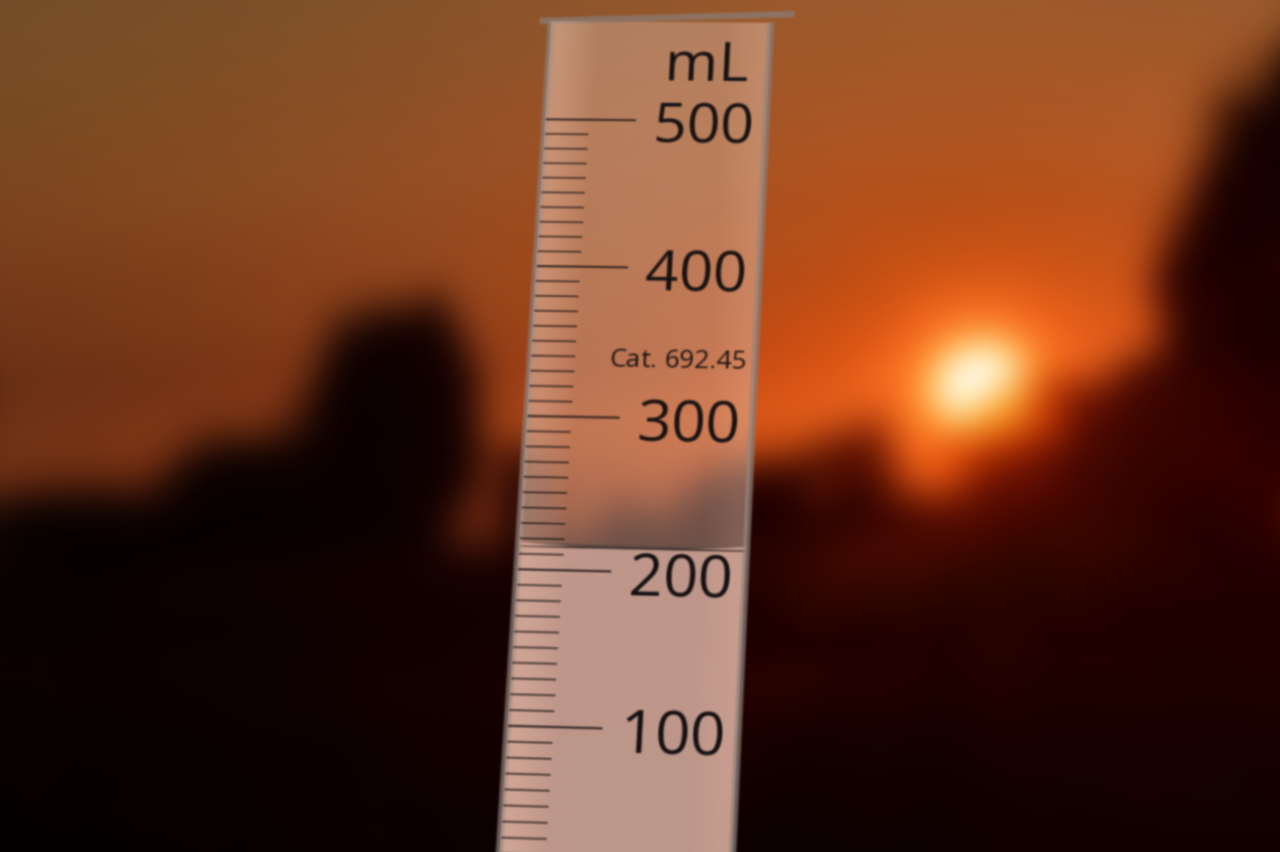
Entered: 215; mL
